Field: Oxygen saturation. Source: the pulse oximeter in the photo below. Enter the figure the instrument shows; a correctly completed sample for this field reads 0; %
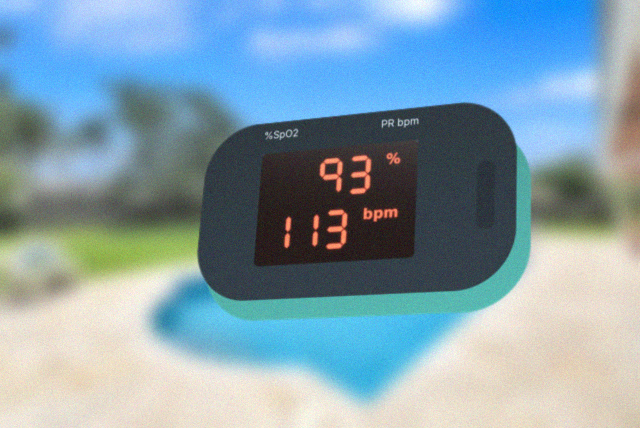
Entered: 93; %
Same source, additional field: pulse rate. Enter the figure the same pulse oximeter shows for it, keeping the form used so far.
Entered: 113; bpm
